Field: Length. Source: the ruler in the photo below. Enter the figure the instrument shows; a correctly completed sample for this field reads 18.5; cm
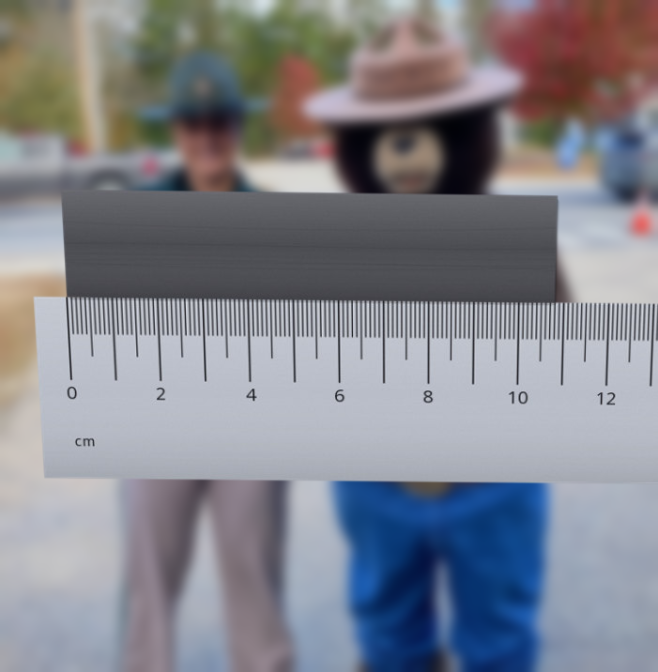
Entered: 10.8; cm
